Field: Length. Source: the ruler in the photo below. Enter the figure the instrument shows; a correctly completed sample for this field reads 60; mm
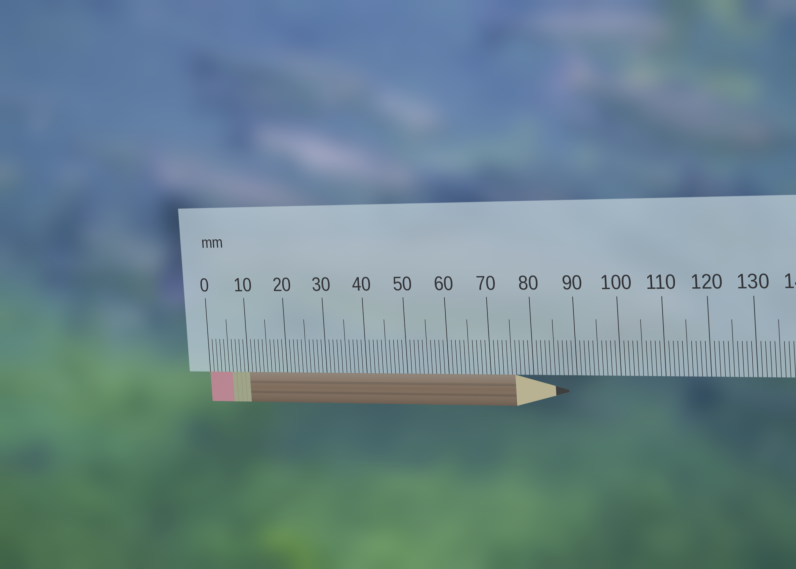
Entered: 88; mm
